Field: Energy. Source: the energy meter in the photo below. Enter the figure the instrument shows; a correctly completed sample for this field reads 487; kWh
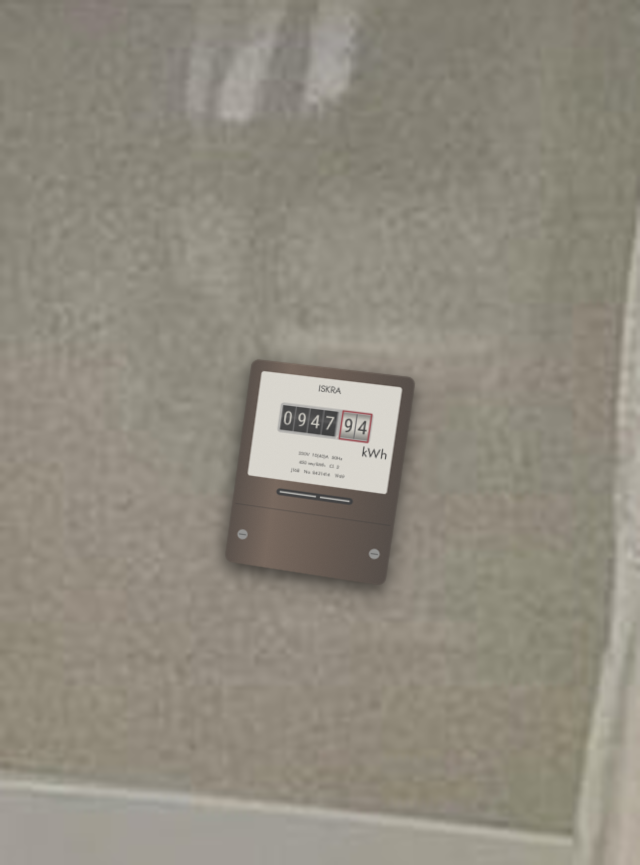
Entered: 947.94; kWh
